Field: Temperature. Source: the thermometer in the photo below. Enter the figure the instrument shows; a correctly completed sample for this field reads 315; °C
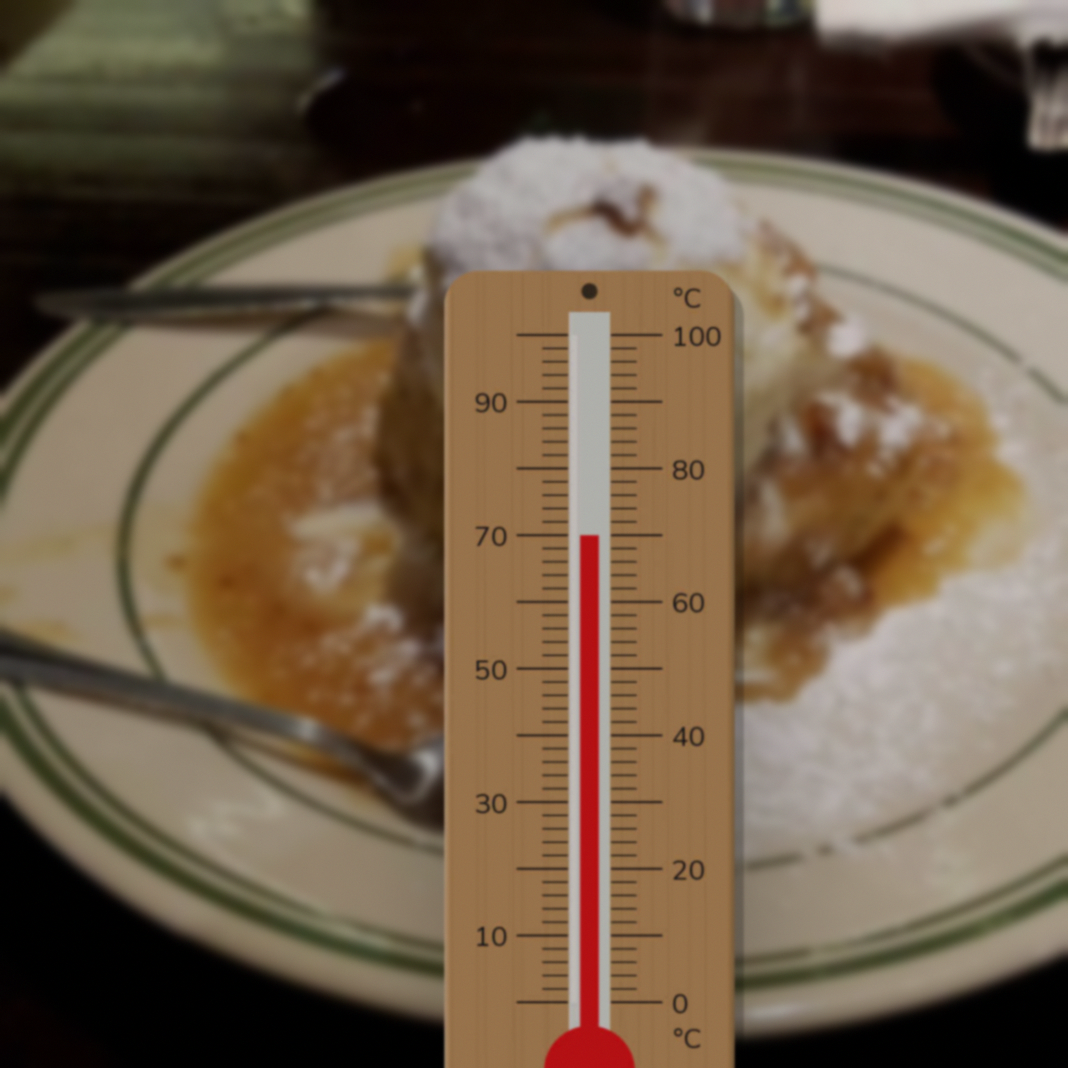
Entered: 70; °C
